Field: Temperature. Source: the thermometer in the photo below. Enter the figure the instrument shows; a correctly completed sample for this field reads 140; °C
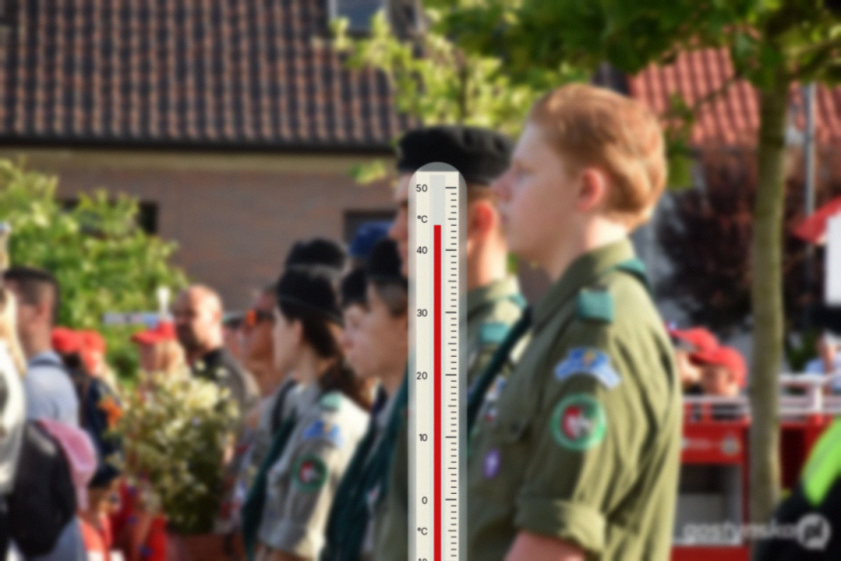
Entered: 44; °C
